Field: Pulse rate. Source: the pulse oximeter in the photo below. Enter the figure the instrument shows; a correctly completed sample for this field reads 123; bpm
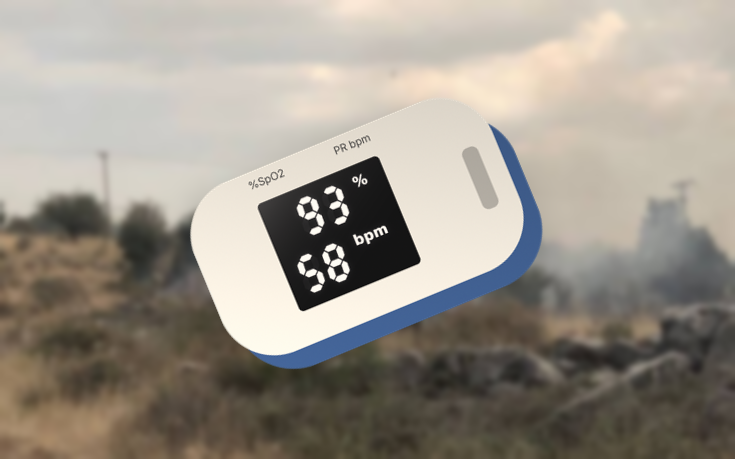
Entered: 58; bpm
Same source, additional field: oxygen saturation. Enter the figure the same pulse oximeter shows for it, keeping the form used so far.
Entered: 93; %
